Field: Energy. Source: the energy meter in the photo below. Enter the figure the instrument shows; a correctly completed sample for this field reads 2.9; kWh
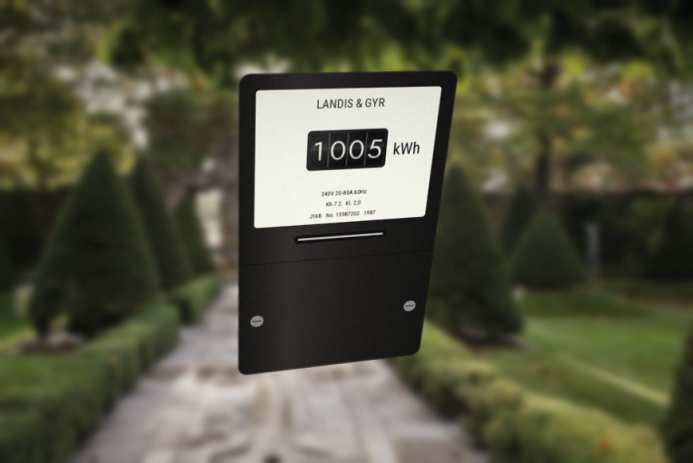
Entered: 1005; kWh
